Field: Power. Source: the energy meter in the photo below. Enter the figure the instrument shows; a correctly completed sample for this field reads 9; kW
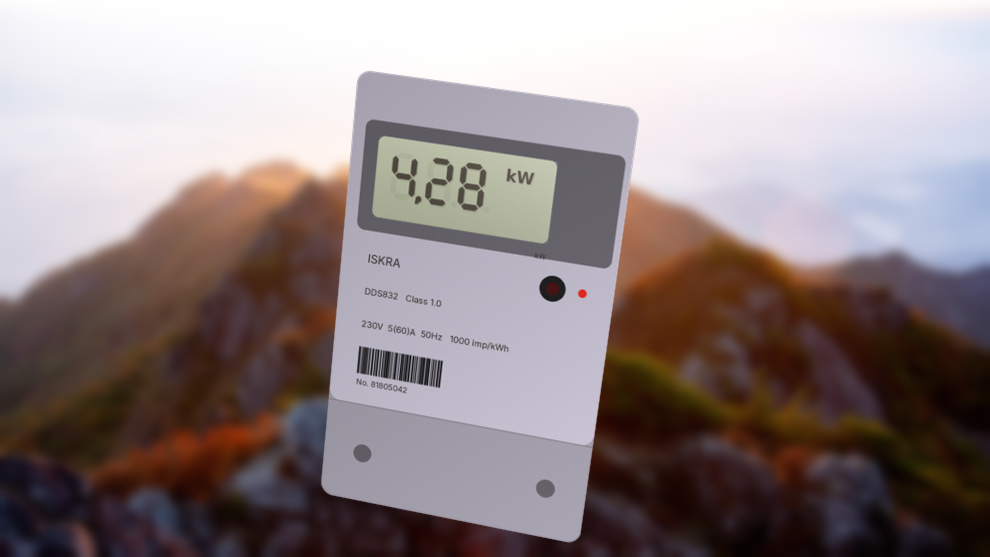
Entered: 4.28; kW
